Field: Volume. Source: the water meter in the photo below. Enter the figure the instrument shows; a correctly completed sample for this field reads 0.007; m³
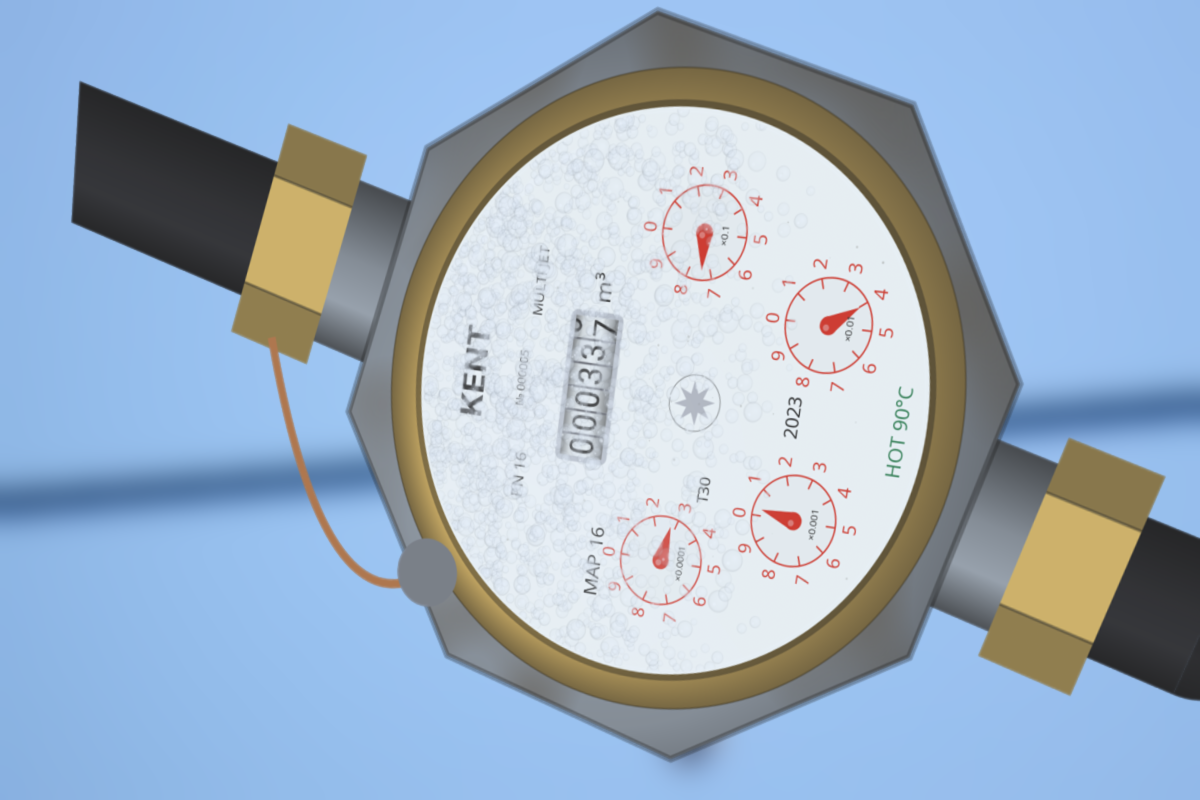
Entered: 336.7402; m³
